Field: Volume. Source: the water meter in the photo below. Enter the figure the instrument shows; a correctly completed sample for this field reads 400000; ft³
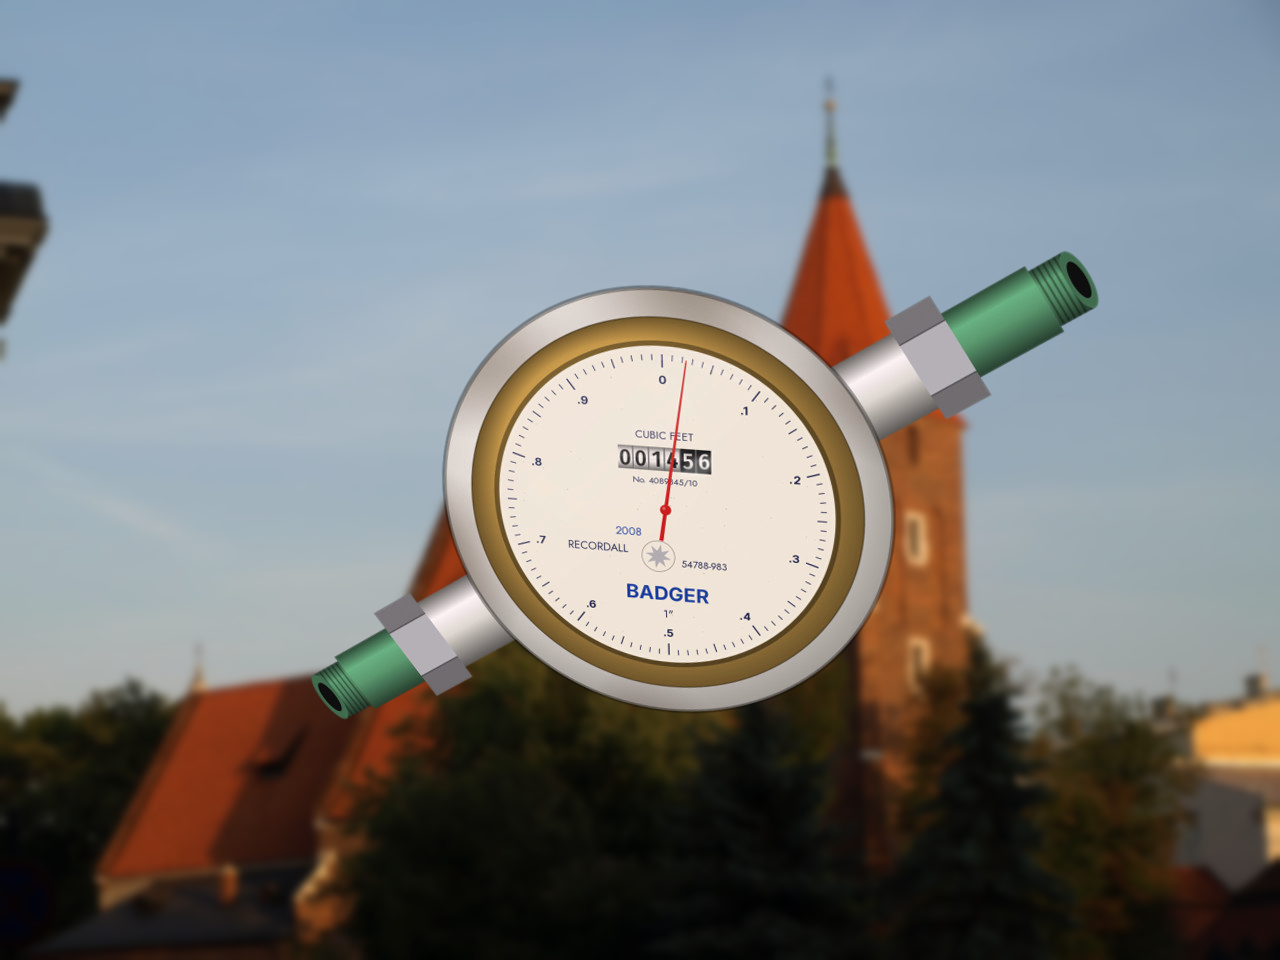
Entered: 1456.02; ft³
